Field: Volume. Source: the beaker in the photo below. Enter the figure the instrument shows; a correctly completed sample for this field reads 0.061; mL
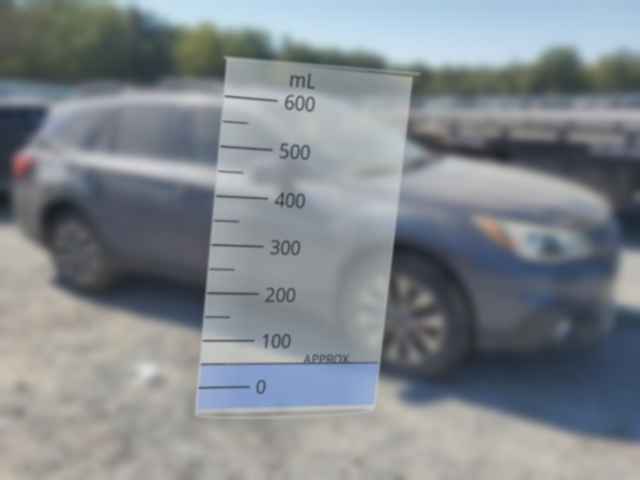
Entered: 50; mL
